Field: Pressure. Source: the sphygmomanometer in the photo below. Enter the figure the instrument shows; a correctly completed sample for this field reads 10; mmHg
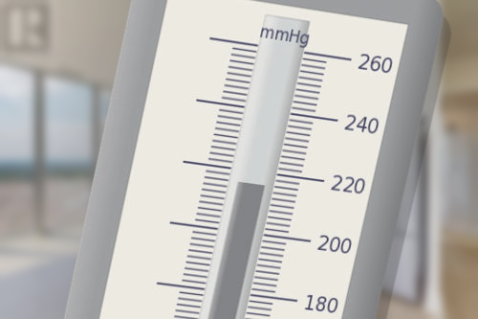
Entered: 216; mmHg
